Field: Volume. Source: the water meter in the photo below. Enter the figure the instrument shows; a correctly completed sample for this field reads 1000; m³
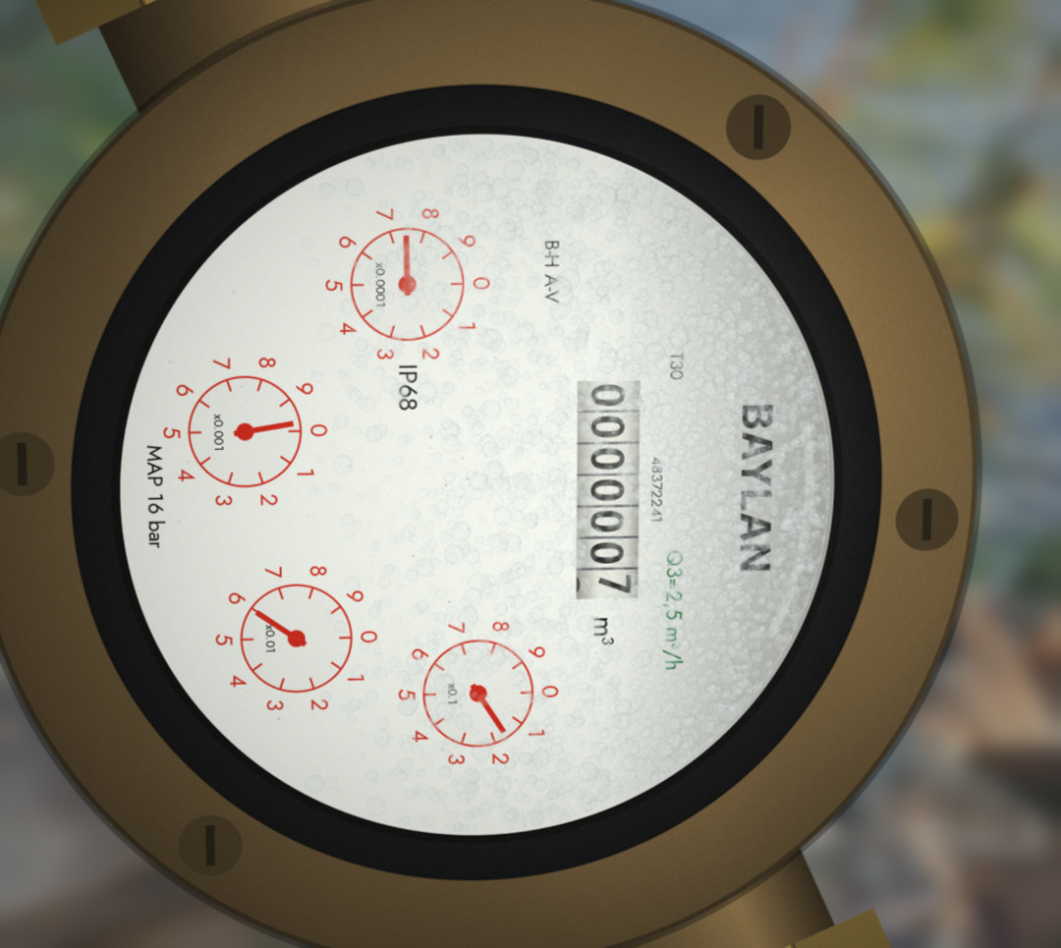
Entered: 7.1597; m³
